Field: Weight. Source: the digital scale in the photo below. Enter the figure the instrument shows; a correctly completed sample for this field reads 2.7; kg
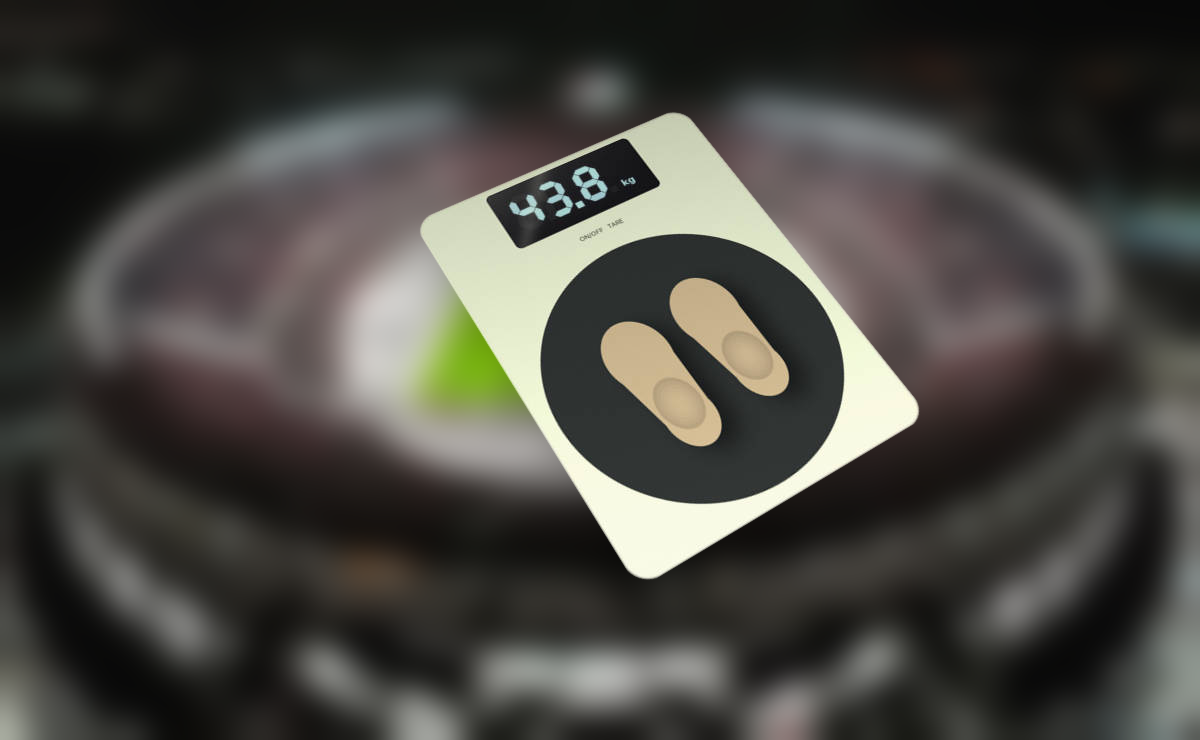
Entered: 43.8; kg
